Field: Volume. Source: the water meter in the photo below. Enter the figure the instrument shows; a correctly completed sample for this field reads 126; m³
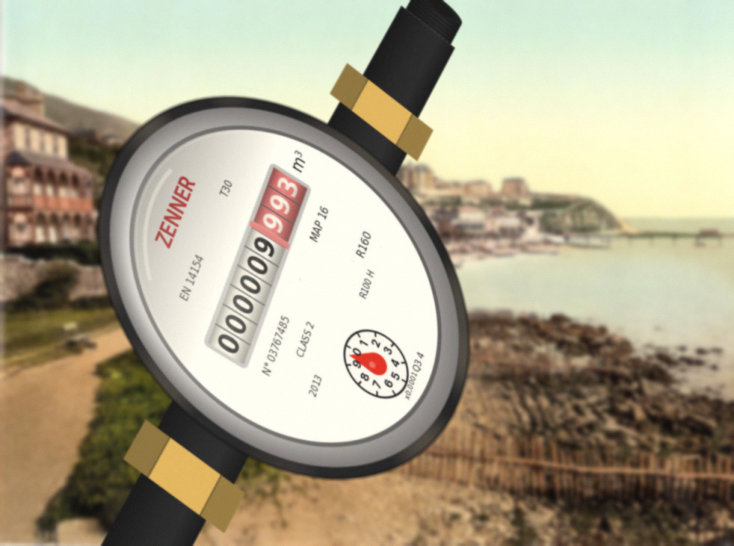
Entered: 9.9929; m³
